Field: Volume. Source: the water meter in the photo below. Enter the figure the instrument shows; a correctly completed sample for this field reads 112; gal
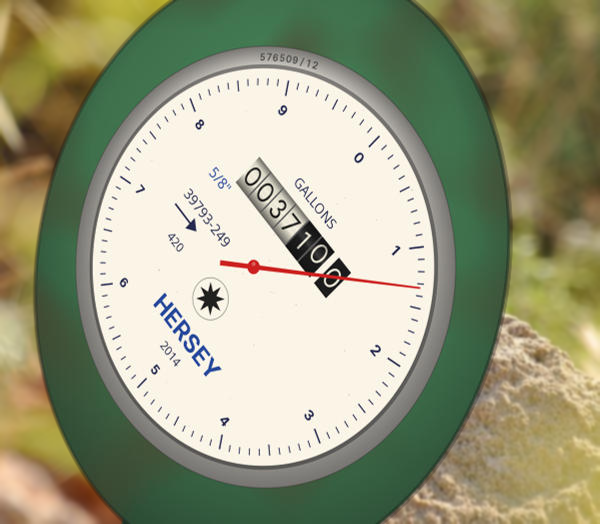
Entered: 37101.3; gal
